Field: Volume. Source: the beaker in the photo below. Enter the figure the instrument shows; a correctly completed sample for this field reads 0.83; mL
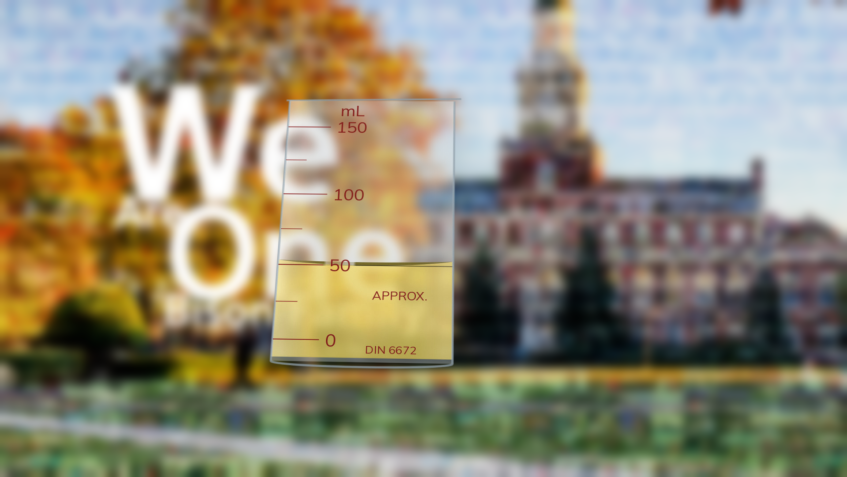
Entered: 50; mL
